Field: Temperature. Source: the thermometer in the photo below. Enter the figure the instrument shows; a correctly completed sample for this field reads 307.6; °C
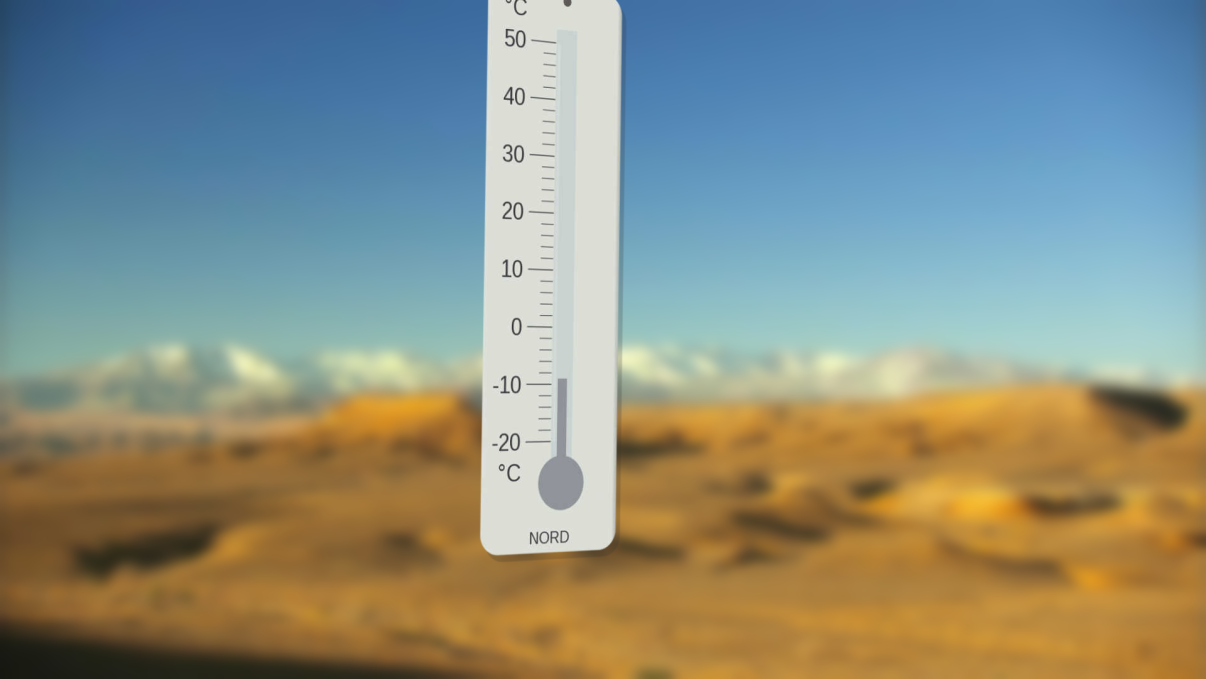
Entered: -9; °C
